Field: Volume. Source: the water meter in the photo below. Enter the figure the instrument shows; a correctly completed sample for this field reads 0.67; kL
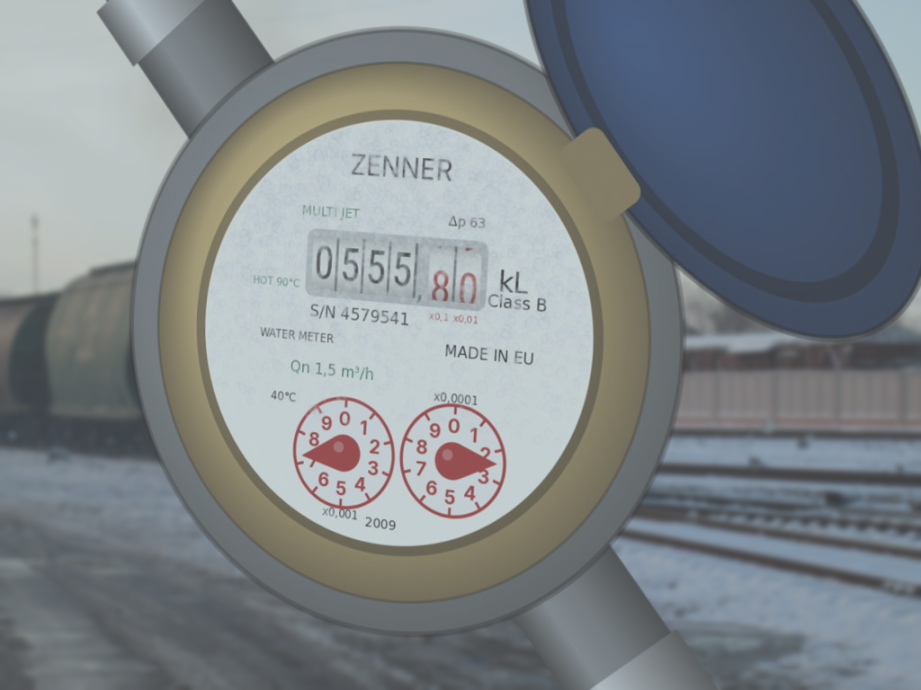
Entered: 555.7972; kL
